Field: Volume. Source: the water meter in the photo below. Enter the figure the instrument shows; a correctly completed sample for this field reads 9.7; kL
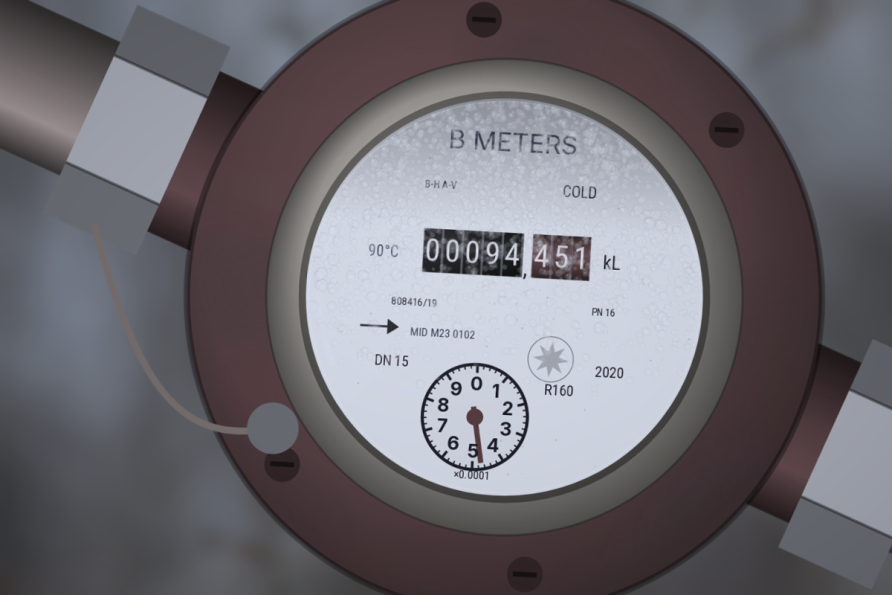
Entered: 94.4514; kL
